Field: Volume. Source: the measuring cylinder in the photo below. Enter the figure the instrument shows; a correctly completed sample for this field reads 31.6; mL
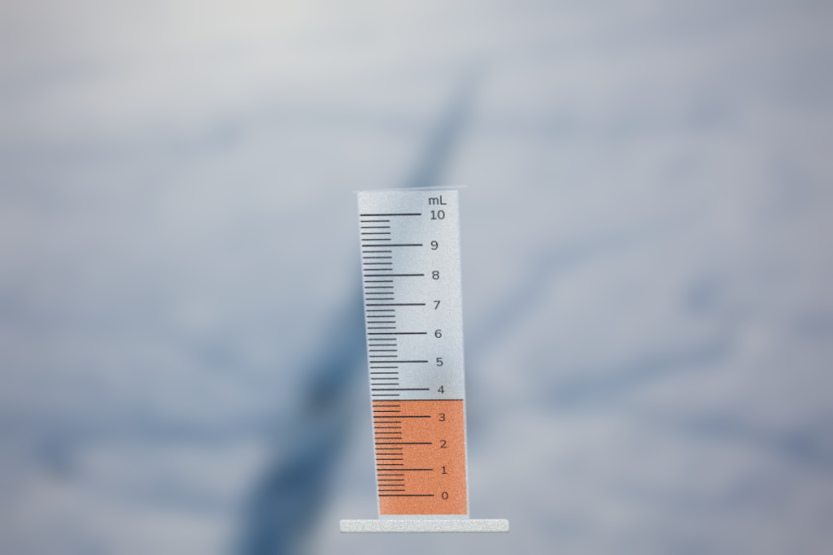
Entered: 3.6; mL
